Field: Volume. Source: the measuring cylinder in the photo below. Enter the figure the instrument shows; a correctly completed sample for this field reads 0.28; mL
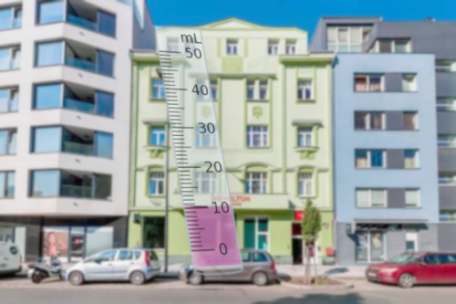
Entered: 10; mL
